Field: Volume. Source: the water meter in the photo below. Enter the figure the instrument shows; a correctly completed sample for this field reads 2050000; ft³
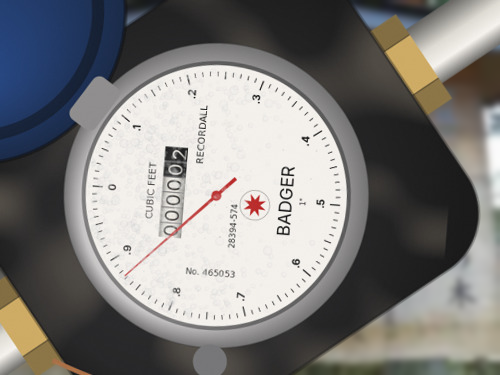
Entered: 1.87; ft³
